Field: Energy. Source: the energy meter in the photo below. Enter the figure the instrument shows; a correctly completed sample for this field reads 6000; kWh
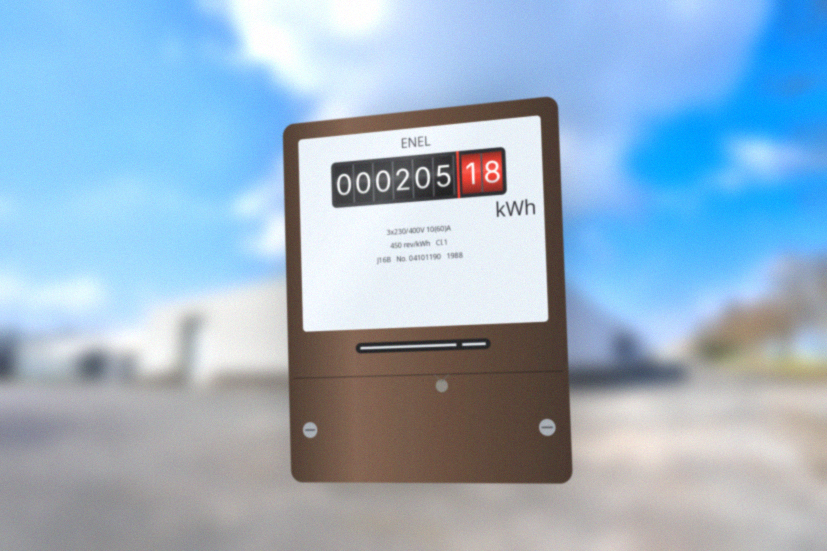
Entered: 205.18; kWh
